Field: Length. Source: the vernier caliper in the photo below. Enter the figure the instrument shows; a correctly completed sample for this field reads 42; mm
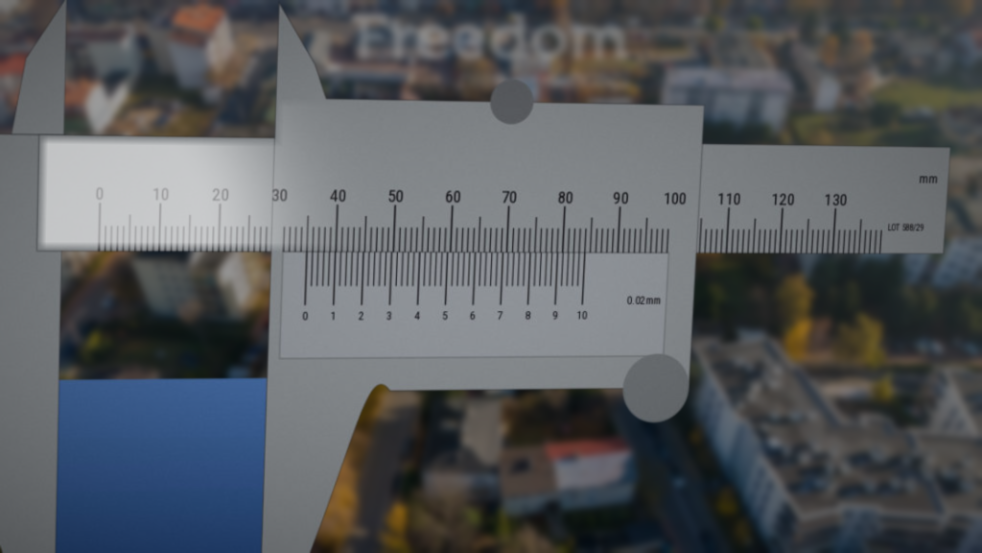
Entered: 35.0; mm
